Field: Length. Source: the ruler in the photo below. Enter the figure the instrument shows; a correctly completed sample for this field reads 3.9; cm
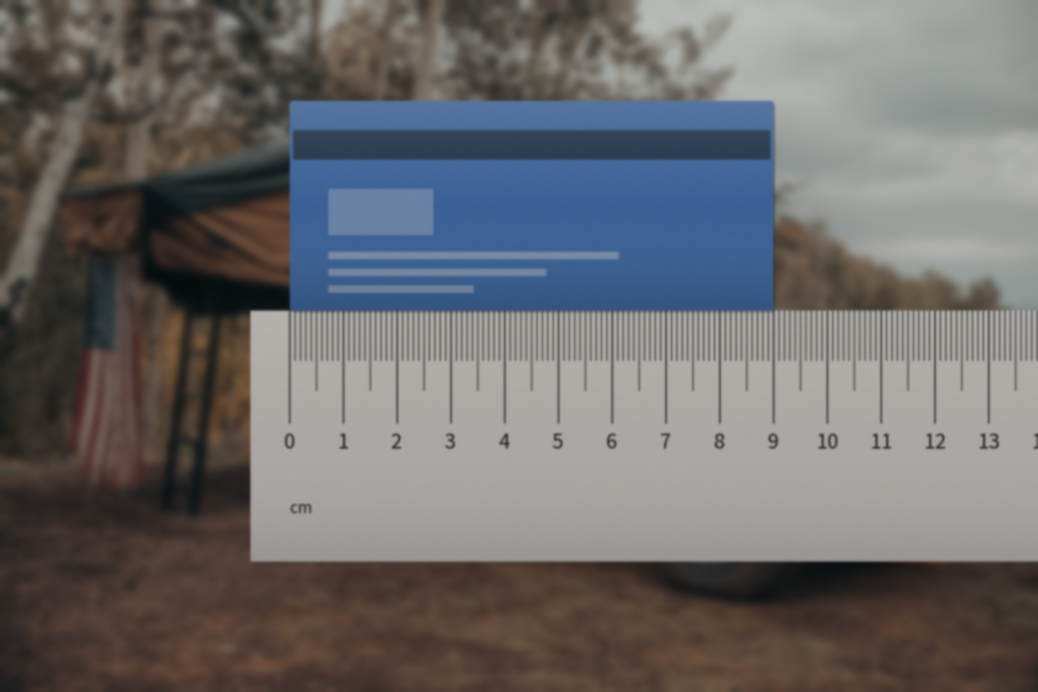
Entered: 9; cm
